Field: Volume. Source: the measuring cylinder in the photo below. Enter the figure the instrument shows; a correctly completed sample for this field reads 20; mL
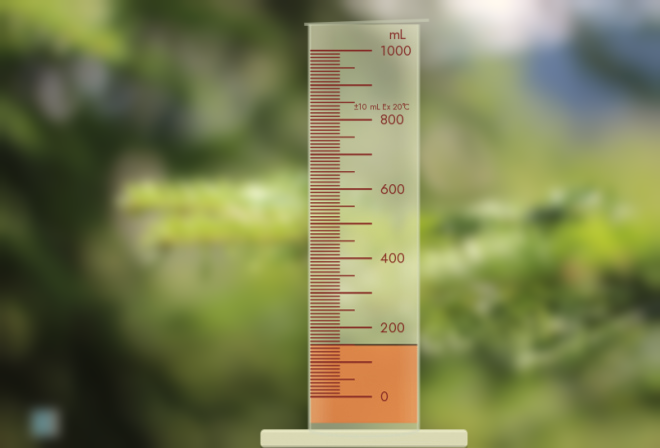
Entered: 150; mL
